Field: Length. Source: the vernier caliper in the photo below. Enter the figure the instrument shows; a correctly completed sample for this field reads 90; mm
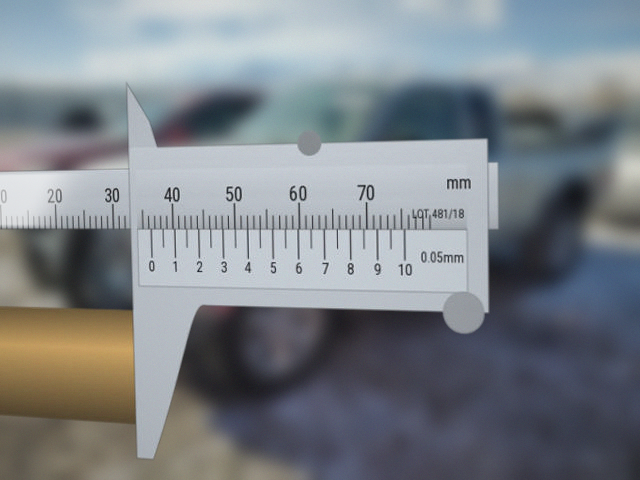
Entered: 36.4; mm
